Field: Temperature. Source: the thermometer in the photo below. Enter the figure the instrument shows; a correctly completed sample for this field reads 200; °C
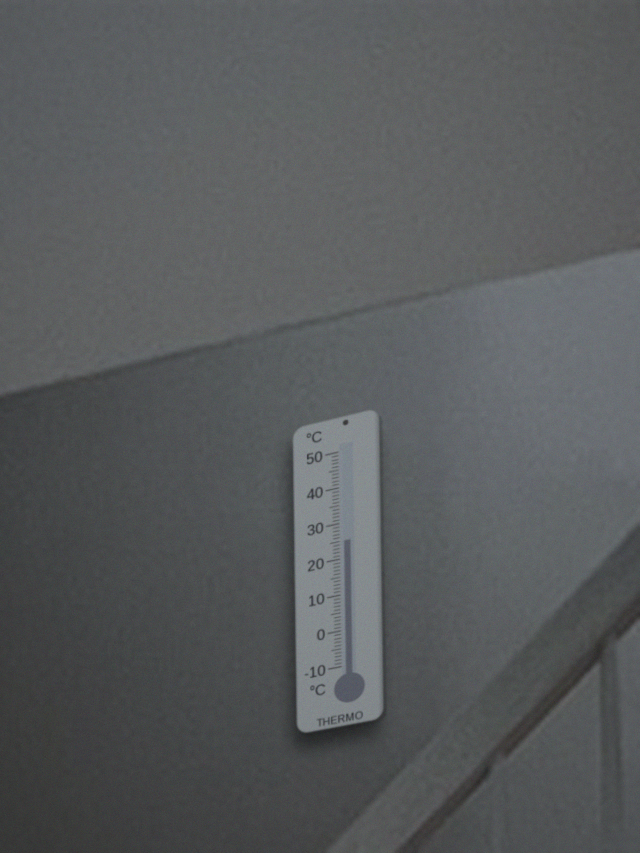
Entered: 25; °C
